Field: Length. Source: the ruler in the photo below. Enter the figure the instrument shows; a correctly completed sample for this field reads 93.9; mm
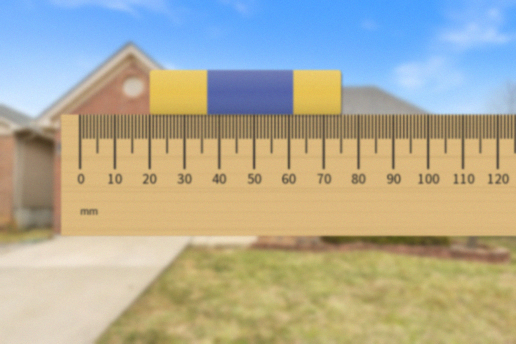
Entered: 55; mm
